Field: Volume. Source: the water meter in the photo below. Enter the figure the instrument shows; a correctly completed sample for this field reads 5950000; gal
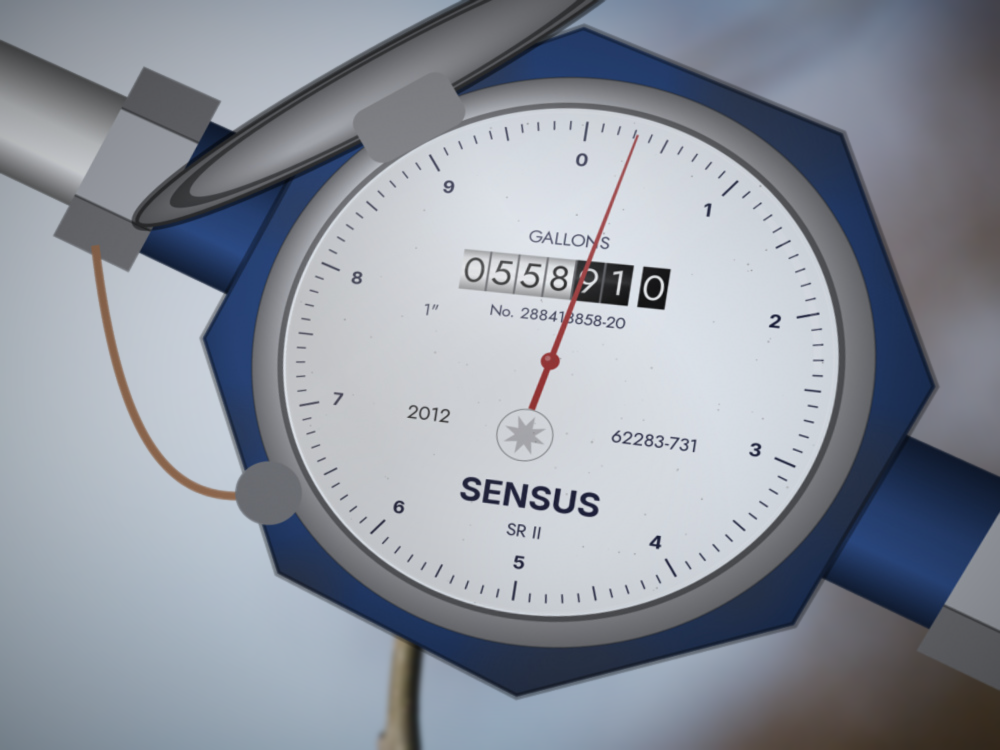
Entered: 558910.3; gal
